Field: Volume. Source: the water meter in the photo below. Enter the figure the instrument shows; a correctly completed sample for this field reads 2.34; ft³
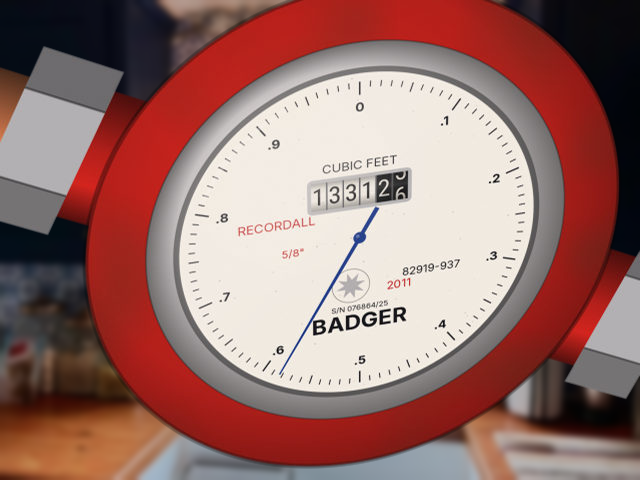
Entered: 133125.58; ft³
